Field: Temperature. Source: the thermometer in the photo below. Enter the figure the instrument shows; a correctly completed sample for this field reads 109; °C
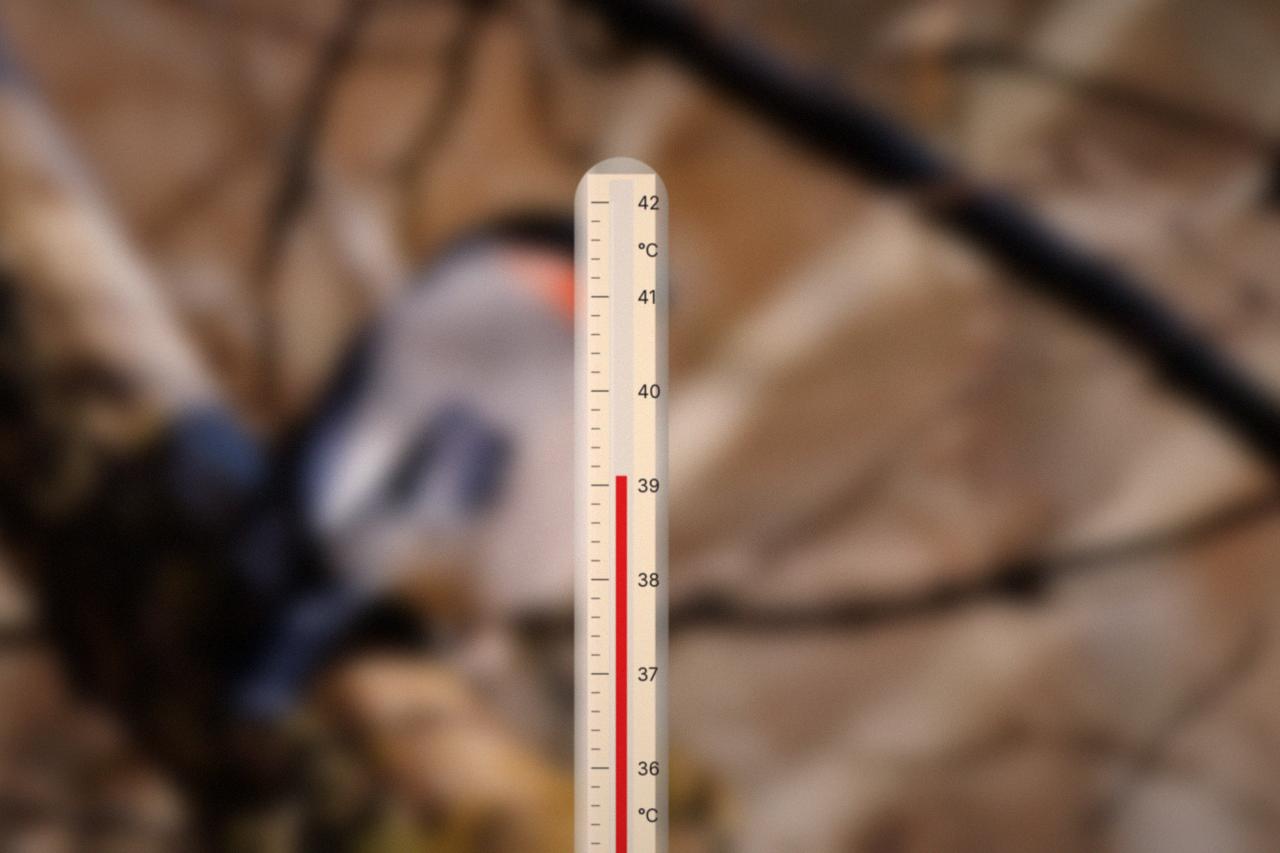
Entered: 39.1; °C
